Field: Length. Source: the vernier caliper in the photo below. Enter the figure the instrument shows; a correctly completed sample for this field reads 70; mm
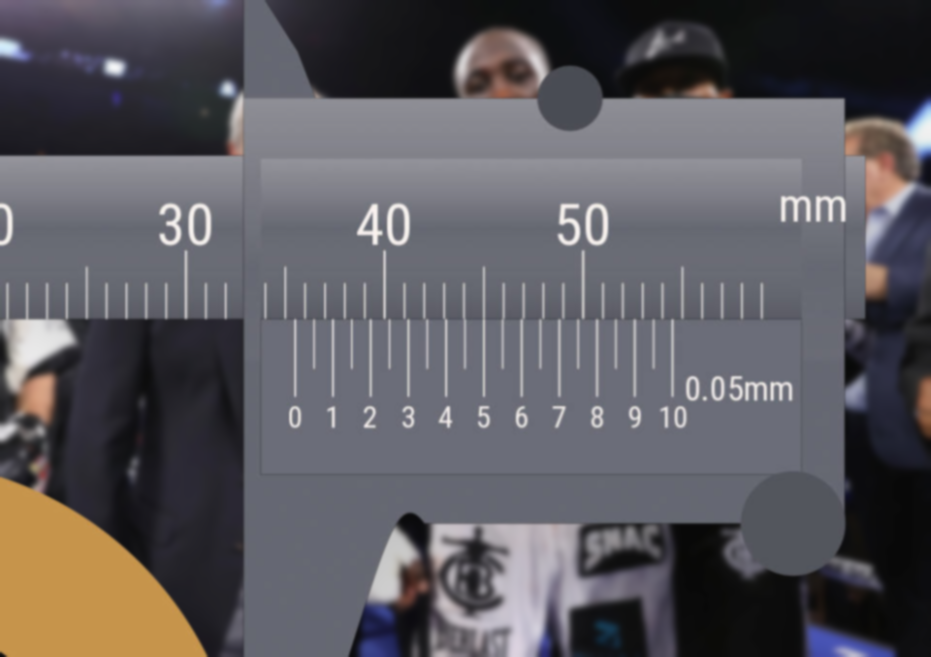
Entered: 35.5; mm
